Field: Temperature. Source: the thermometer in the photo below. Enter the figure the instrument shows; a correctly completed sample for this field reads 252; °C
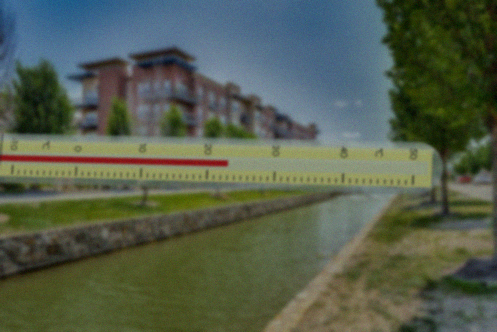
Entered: 23; °C
